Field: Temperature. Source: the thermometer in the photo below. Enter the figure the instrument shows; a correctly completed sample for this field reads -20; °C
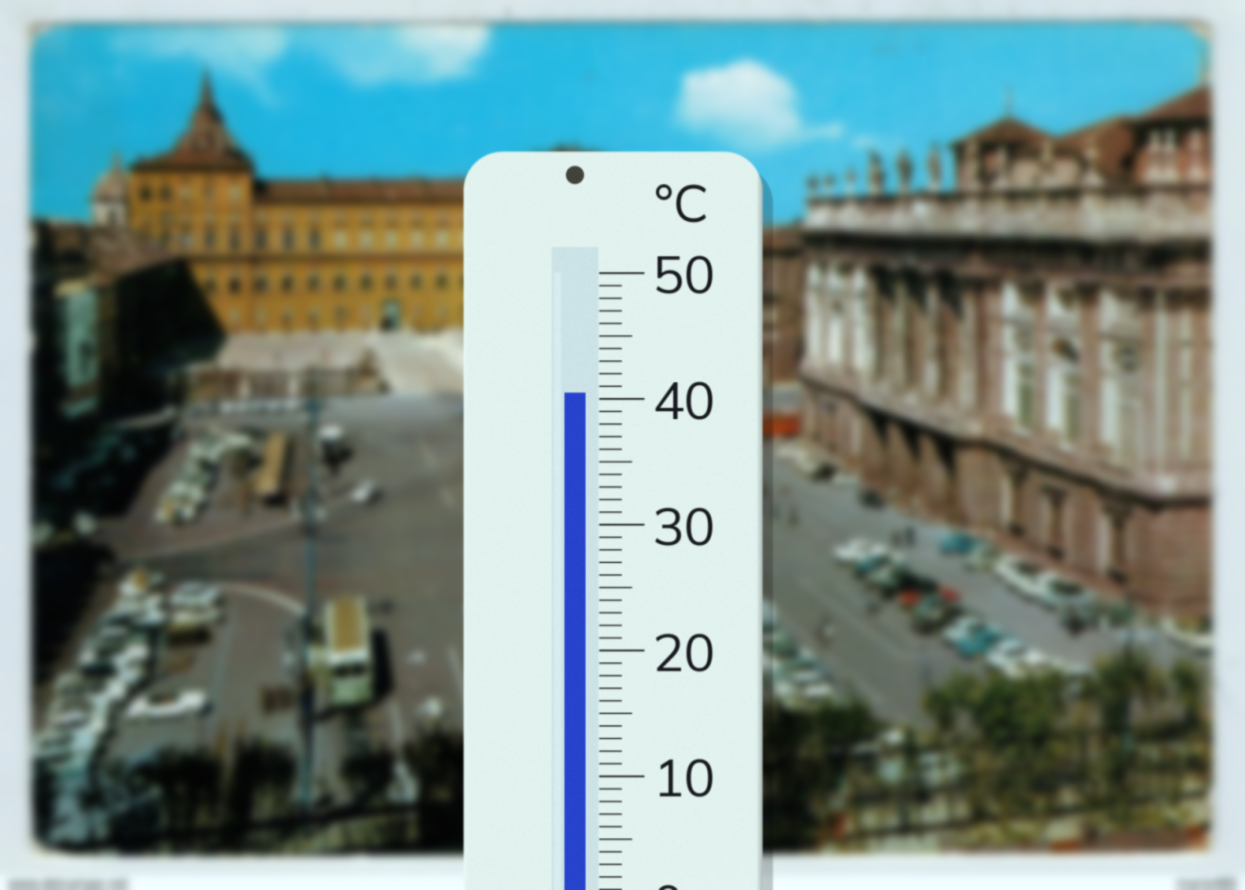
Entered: 40.5; °C
